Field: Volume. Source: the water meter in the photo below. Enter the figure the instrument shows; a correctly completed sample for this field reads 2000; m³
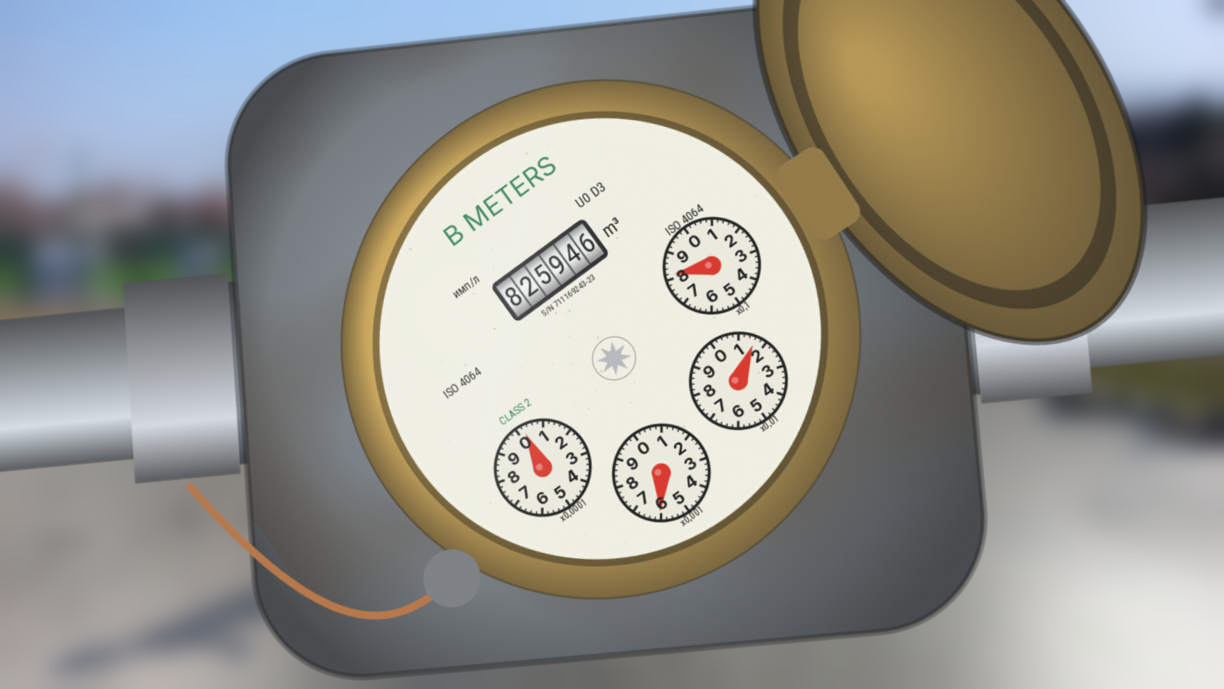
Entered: 825946.8160; m³
